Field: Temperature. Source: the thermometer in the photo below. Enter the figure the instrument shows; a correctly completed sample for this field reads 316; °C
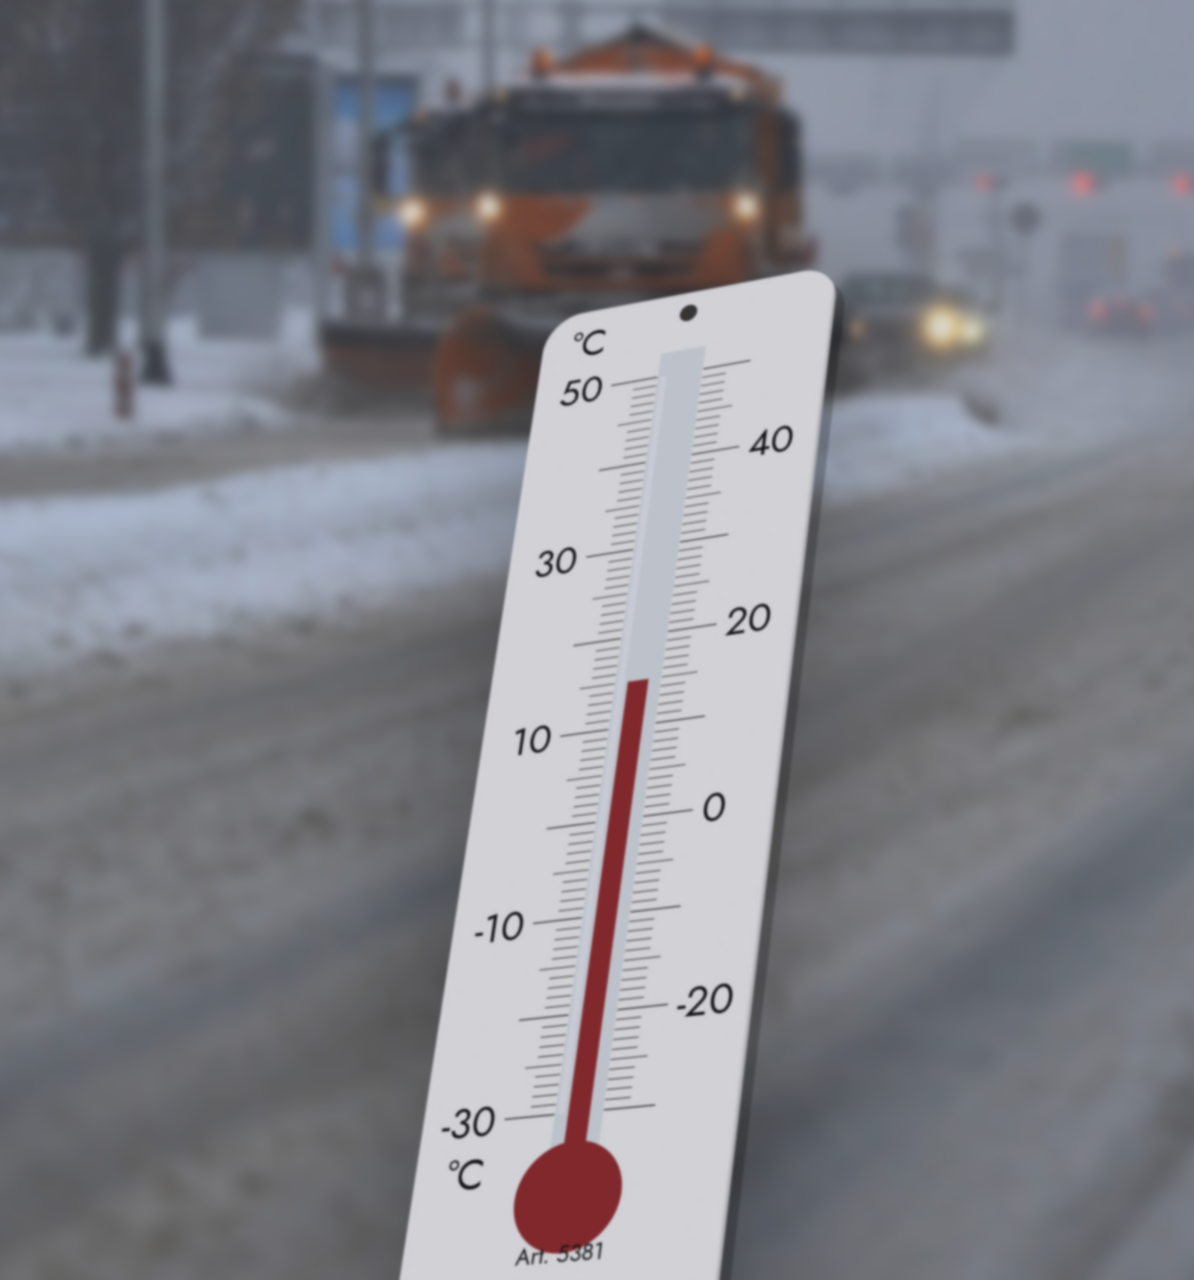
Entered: 15; °C
